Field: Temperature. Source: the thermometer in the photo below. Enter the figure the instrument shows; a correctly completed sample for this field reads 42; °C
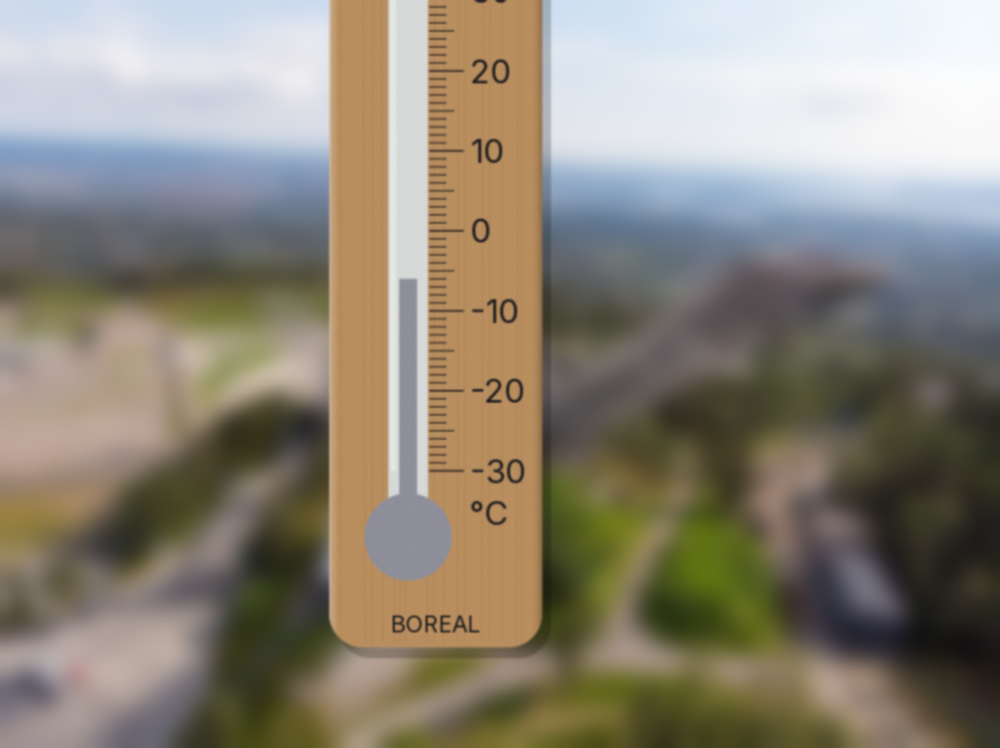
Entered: -6; °C
